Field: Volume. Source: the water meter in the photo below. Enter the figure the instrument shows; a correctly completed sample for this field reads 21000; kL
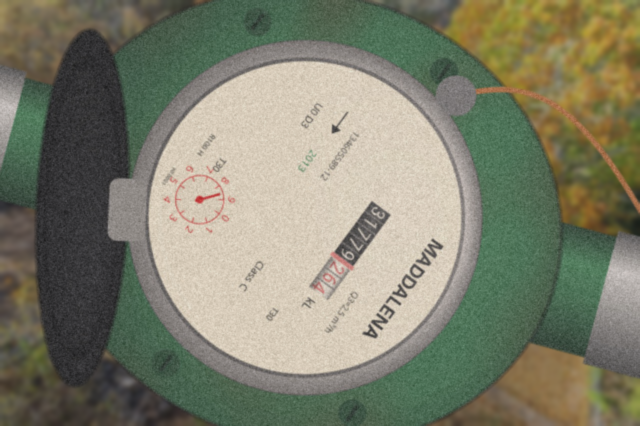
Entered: 31779.2638; kL
